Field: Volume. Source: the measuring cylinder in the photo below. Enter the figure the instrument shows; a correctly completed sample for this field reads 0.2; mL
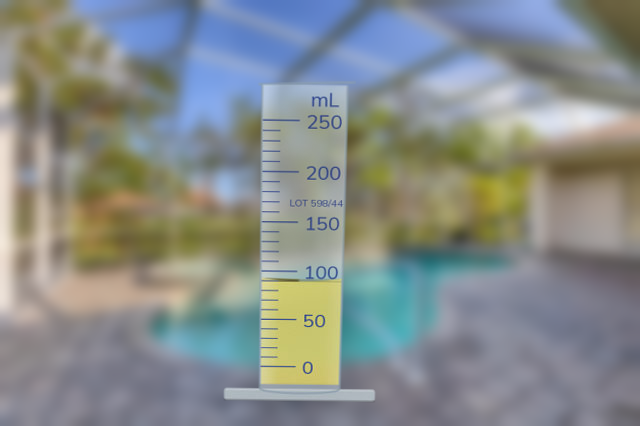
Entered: 90; mL
